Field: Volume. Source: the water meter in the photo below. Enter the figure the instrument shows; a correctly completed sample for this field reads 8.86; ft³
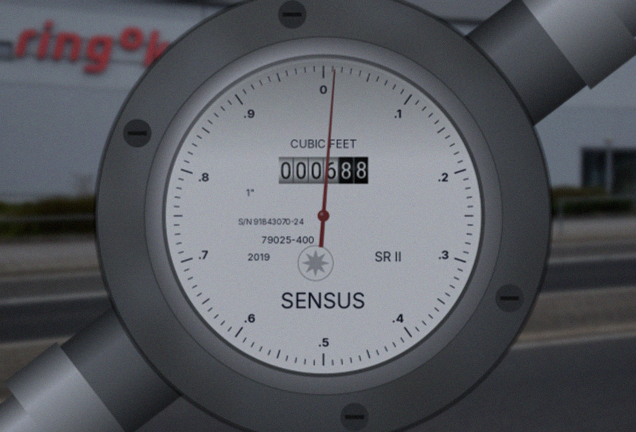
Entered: 688.01; ft³
